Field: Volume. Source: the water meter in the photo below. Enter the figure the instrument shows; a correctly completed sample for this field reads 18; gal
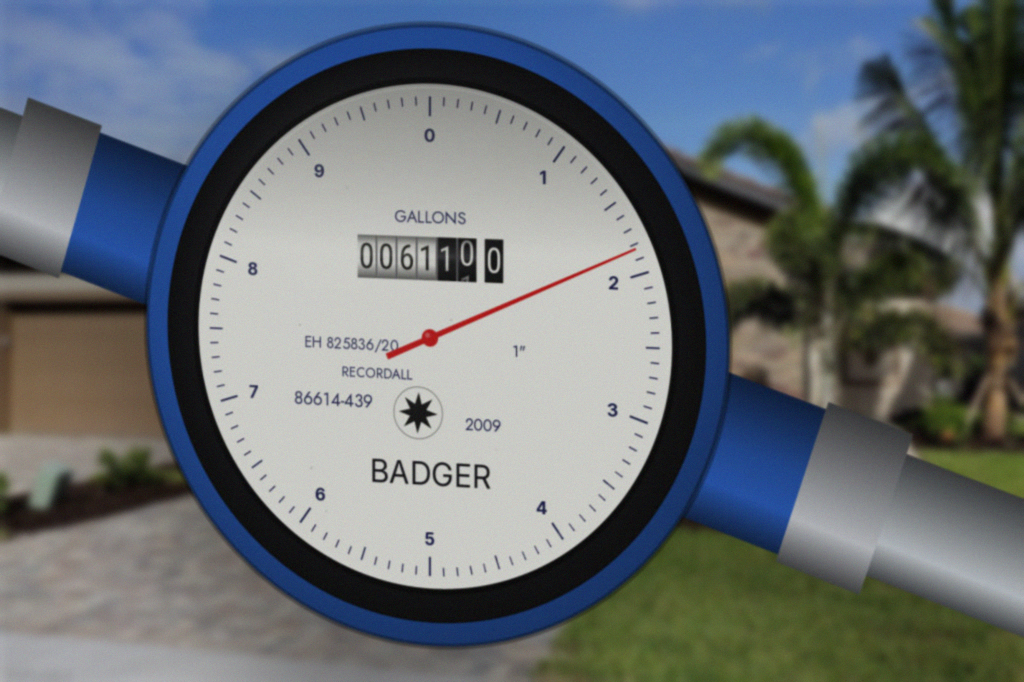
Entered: 61101.8; gal
